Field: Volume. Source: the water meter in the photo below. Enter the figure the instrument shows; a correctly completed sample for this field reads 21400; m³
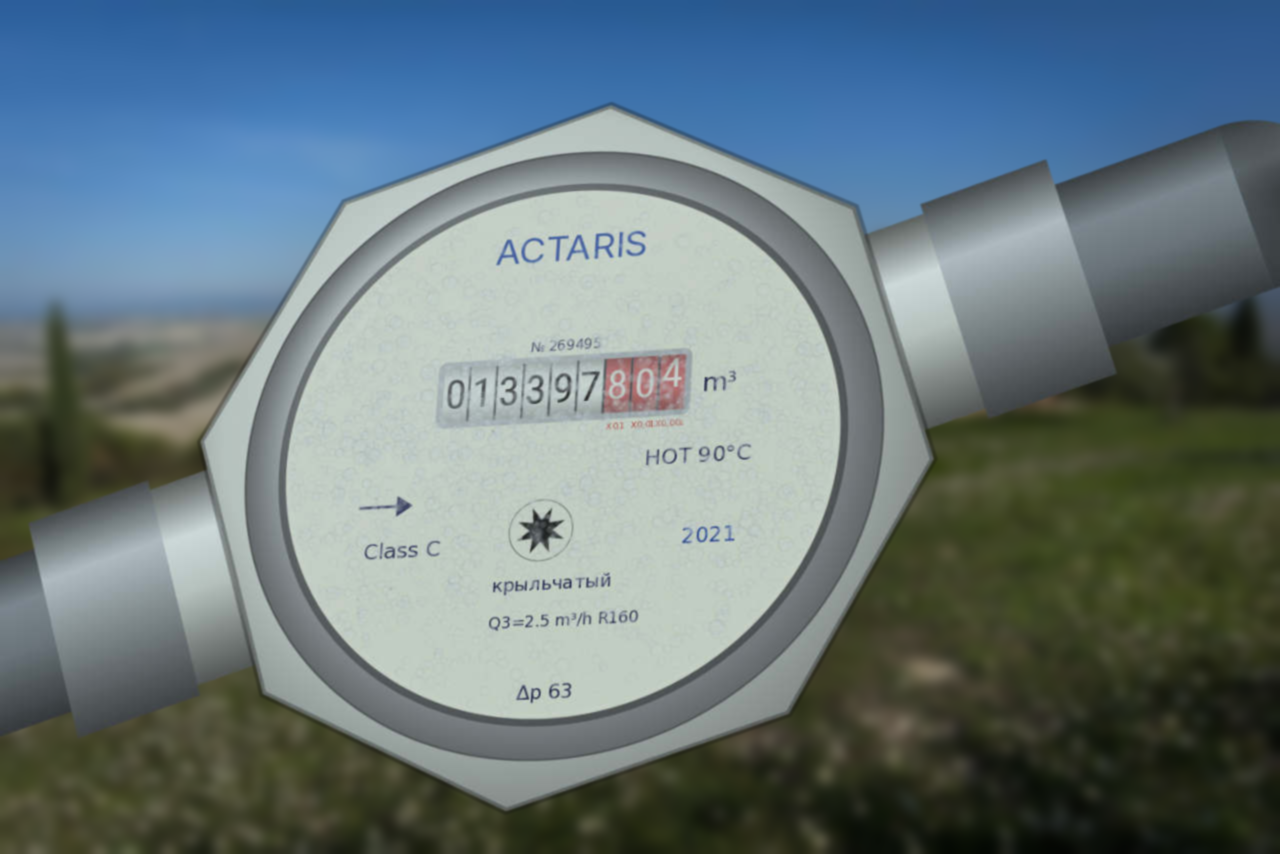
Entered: 13397.804; m³
